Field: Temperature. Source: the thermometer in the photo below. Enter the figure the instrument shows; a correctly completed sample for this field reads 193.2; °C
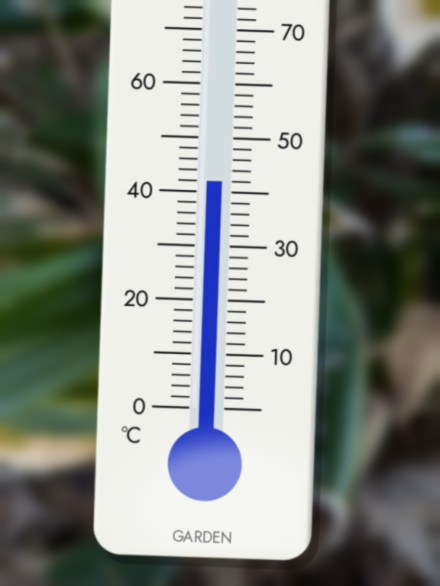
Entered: 42; °C
